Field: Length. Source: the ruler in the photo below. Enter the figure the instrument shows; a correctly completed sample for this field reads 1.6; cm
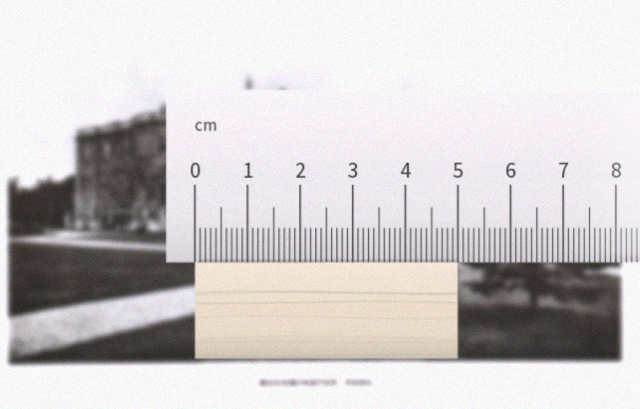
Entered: 5; cm
